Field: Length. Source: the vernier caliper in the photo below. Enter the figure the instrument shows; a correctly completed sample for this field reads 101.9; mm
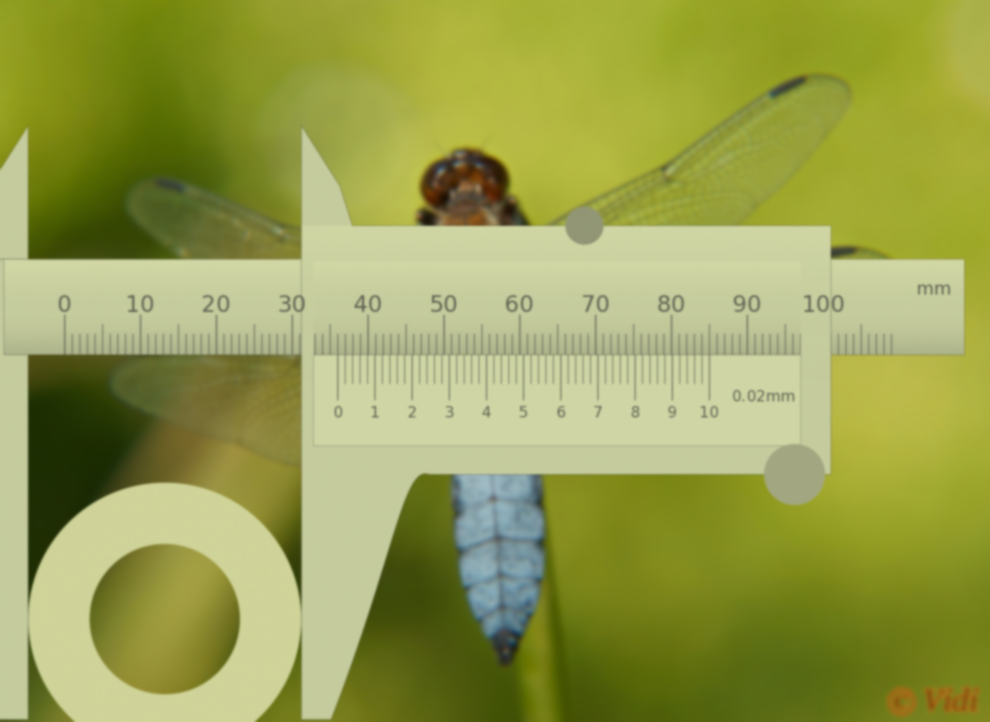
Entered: 36.0; mm
